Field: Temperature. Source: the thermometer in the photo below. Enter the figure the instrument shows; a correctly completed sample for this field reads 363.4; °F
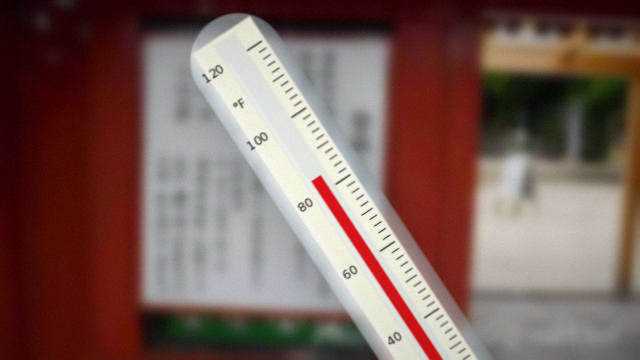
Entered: 84; °F
